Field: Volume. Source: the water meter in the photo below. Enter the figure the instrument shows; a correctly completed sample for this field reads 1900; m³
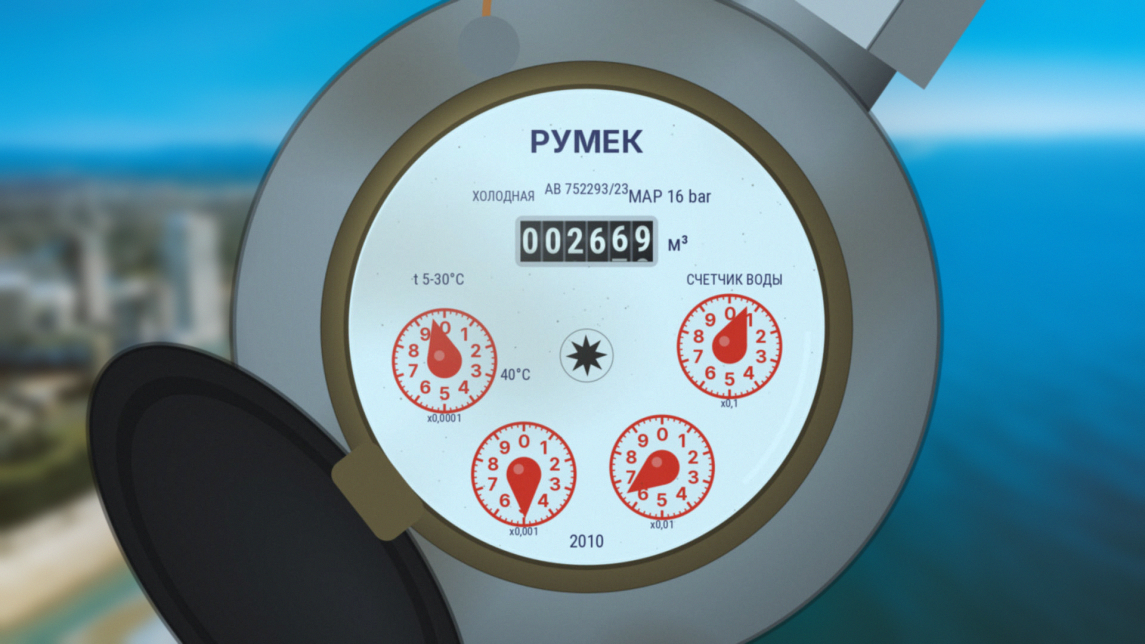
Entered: 2669.0649; m³
